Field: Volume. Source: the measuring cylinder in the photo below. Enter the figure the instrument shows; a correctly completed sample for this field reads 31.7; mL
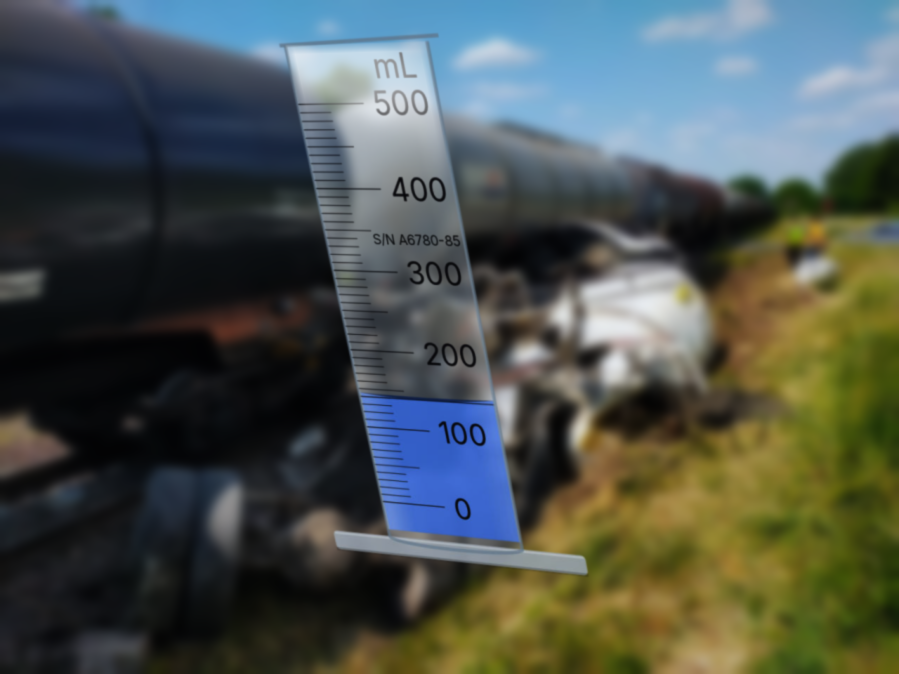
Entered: 140; mL
